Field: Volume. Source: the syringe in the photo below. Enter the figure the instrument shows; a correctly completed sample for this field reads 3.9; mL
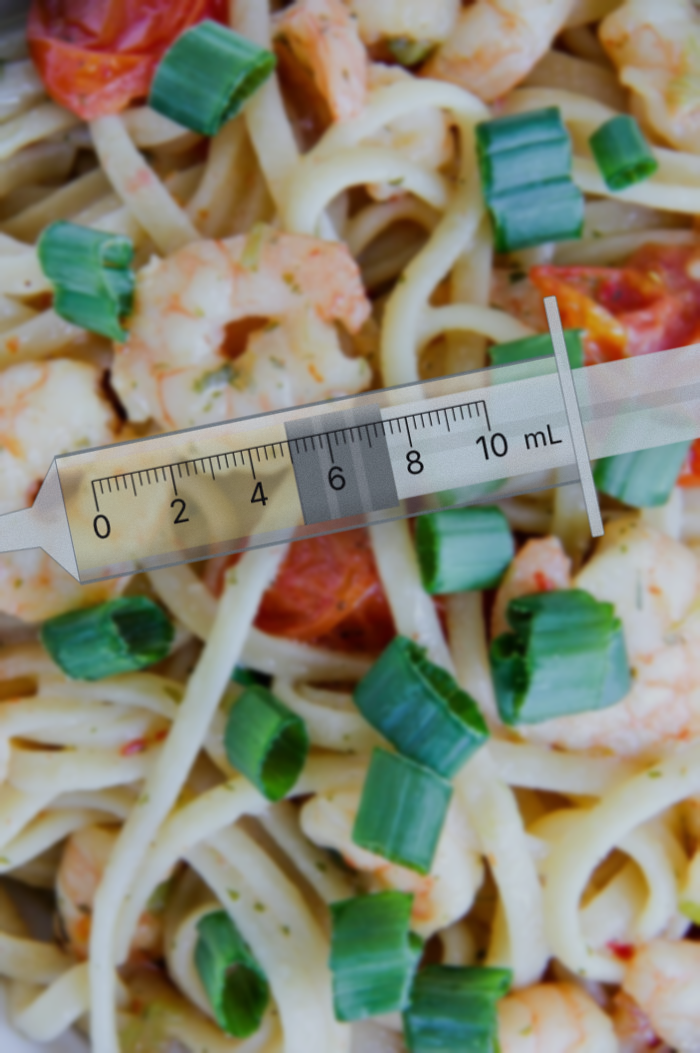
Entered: 5; mL
